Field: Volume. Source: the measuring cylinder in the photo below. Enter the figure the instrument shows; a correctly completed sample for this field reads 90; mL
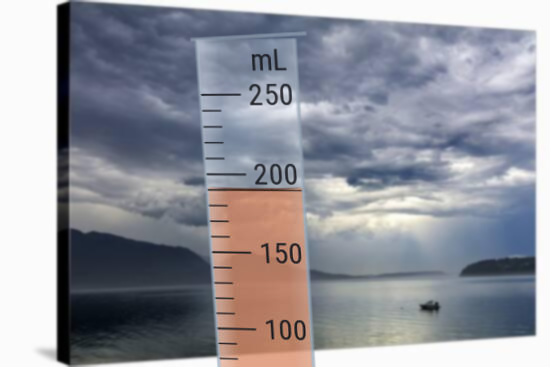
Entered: 190; mL
